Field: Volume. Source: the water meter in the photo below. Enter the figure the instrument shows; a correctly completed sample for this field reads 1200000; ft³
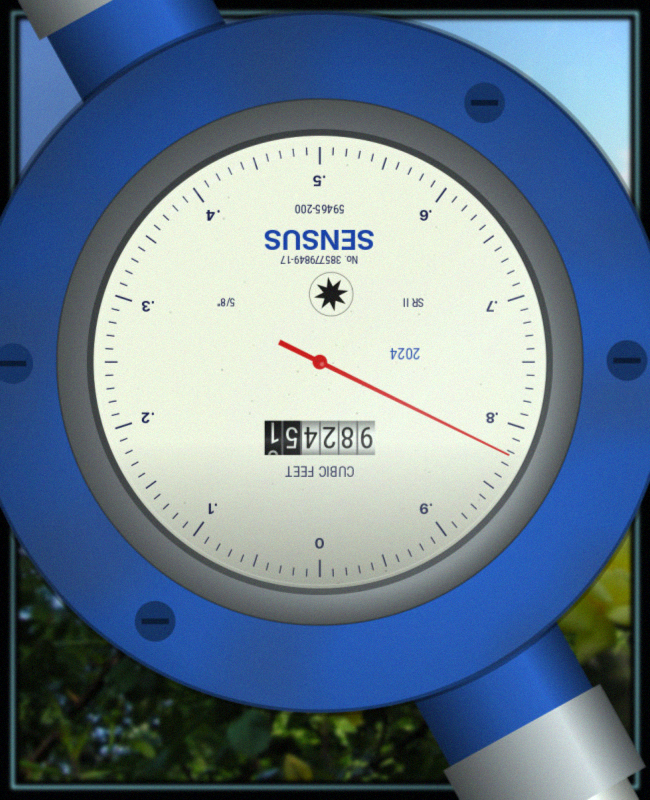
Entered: 982450.82; ft³
